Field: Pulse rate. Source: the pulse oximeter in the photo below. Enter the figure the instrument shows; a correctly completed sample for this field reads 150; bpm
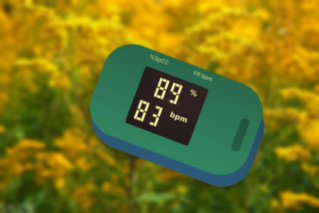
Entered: 83; bpm
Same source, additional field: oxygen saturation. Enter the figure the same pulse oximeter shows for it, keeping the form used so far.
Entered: 89; %
